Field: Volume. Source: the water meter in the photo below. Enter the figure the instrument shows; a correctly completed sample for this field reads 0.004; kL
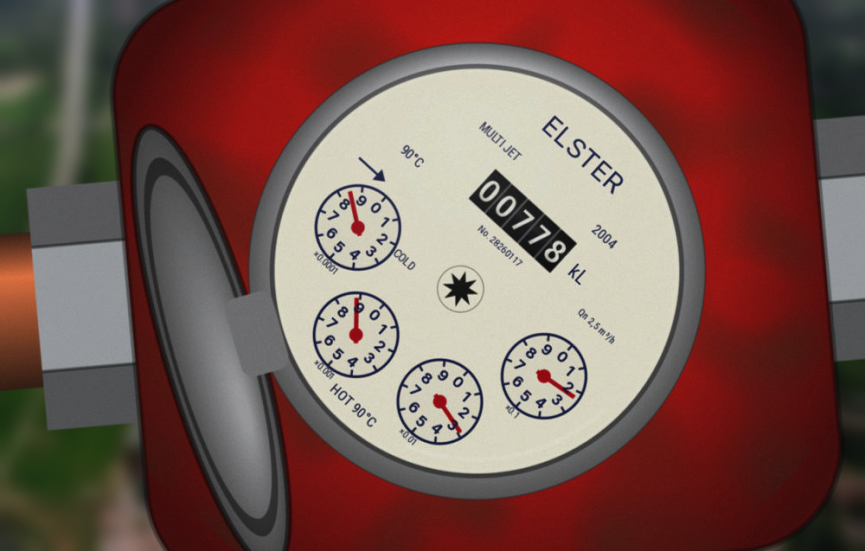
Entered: 778.2288; kL
